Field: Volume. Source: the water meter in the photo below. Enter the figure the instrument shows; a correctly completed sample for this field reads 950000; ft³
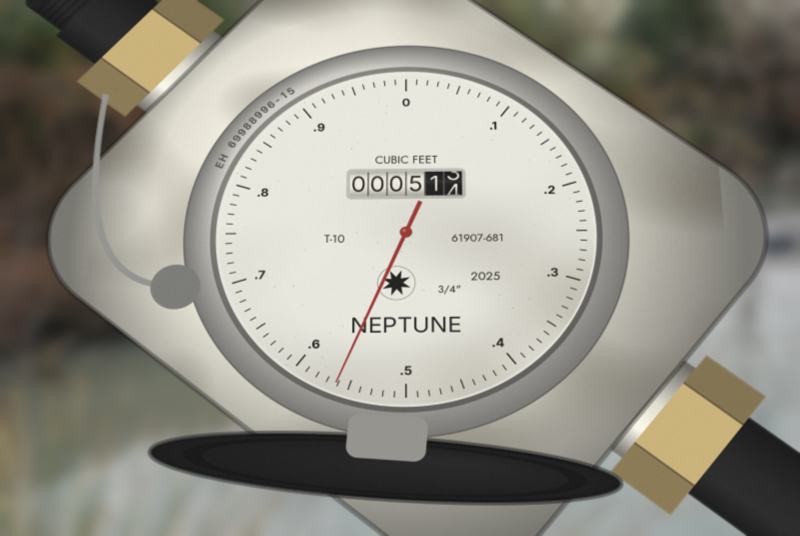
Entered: 513.56; ft³
